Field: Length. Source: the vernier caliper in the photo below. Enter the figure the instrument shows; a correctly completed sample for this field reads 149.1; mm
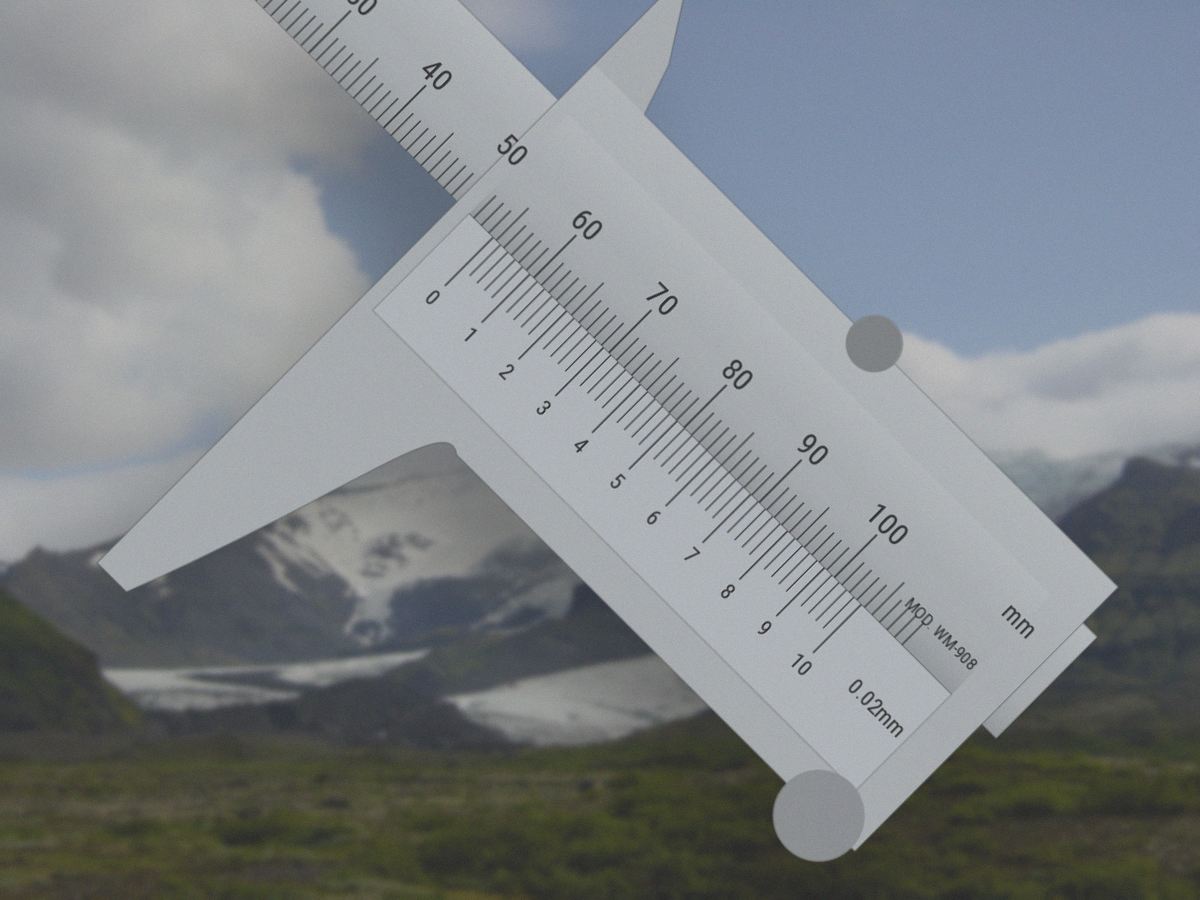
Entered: 54.6; mm
